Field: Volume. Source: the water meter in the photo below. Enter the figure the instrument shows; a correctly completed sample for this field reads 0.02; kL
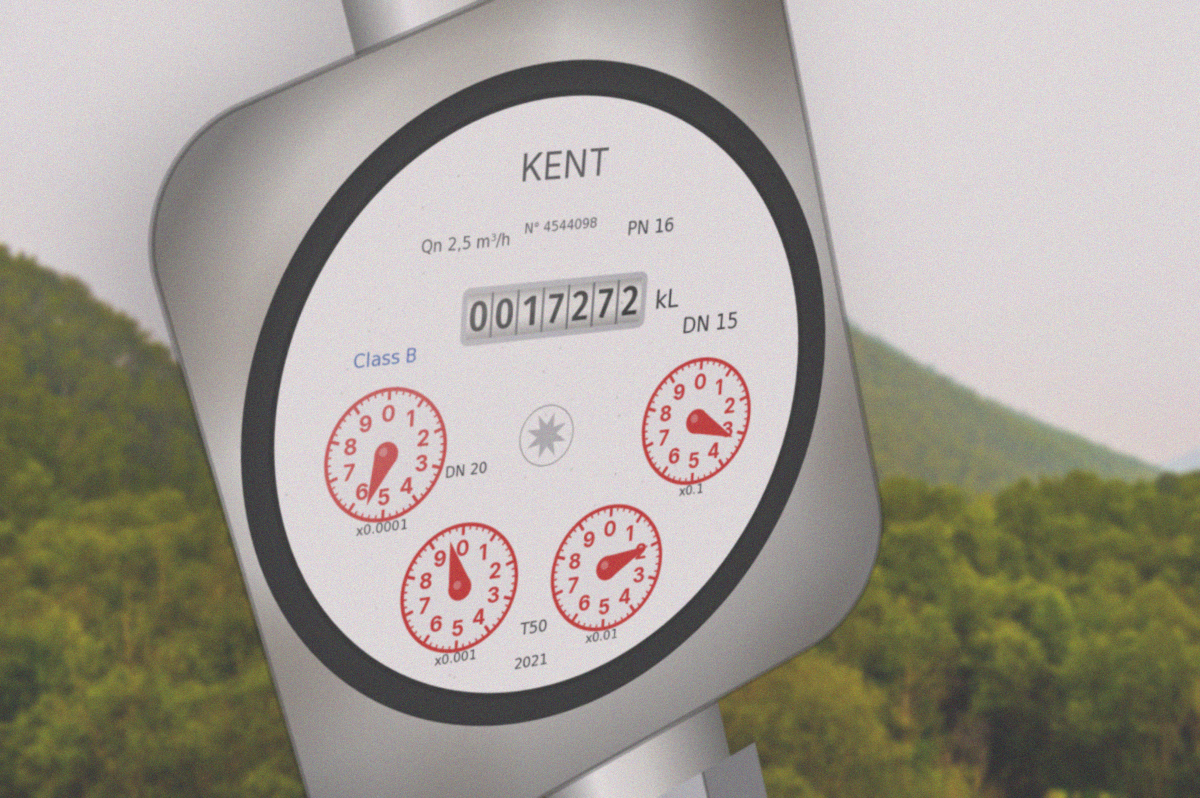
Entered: 17272.3195; kL
